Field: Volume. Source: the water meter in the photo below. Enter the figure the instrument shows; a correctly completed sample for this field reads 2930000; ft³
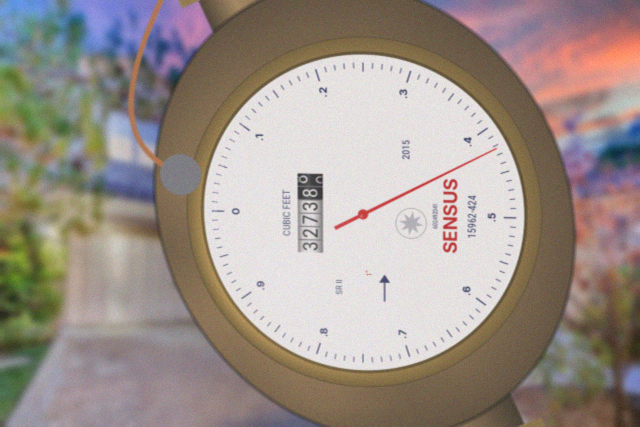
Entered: 327388.42; ft³
